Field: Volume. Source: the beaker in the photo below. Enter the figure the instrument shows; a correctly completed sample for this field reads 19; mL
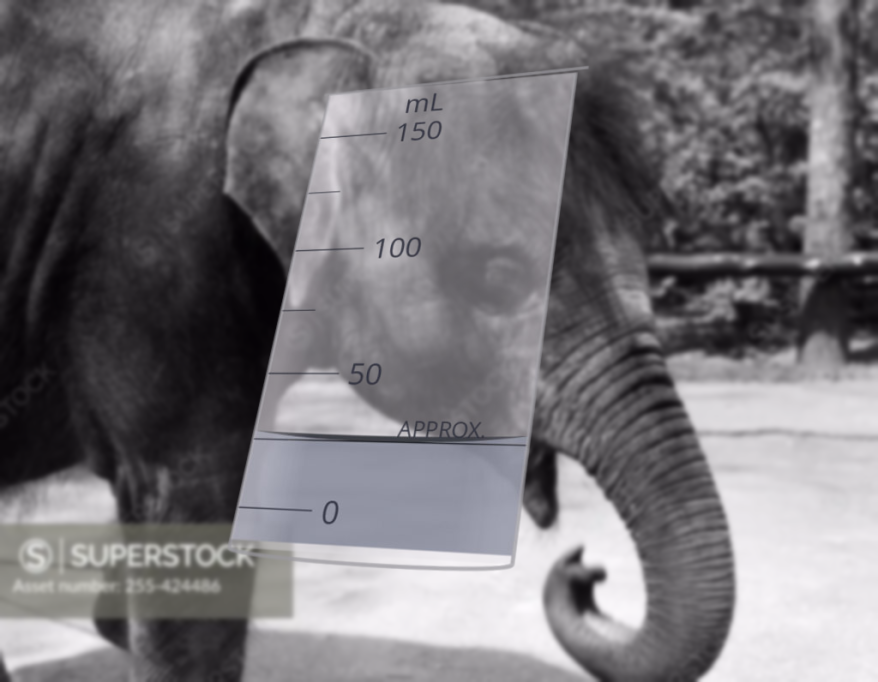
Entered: 25; mL
